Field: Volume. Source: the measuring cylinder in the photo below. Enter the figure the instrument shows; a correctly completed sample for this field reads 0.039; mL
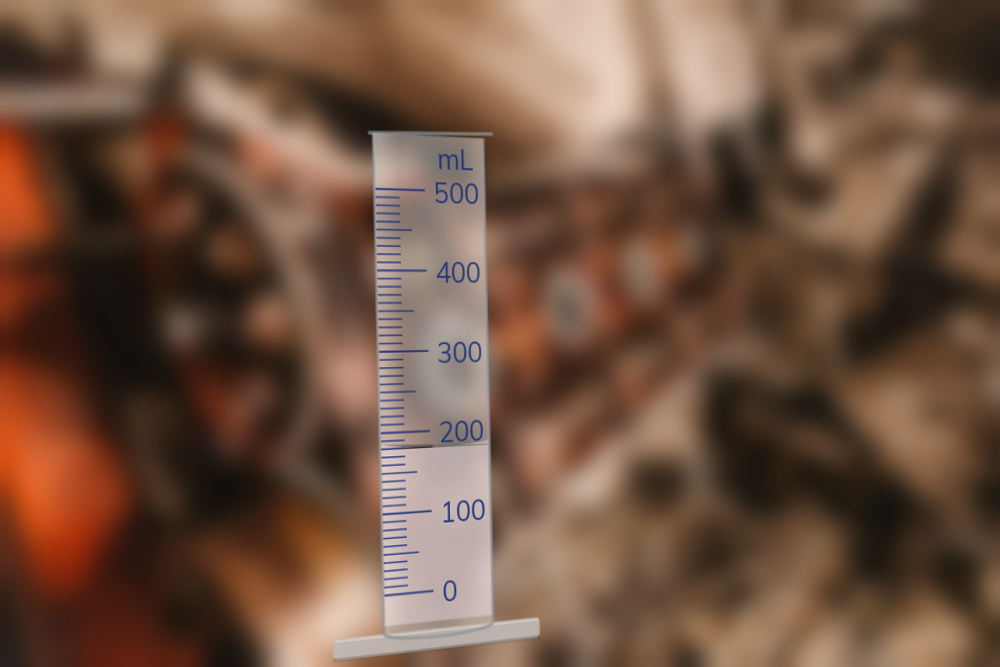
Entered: 180; mL
